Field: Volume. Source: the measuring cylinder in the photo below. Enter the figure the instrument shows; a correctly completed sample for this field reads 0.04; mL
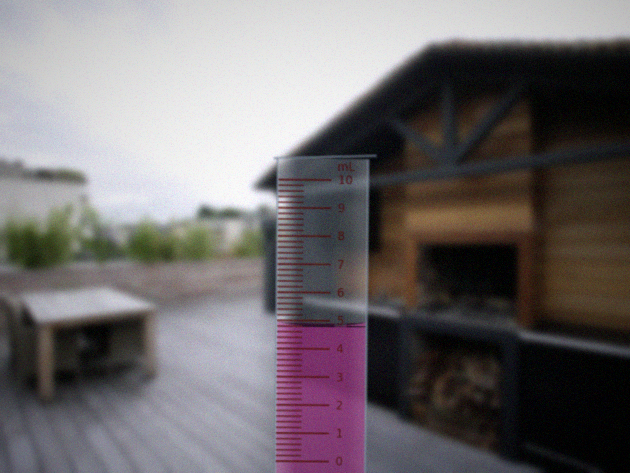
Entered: 4.8; mL
